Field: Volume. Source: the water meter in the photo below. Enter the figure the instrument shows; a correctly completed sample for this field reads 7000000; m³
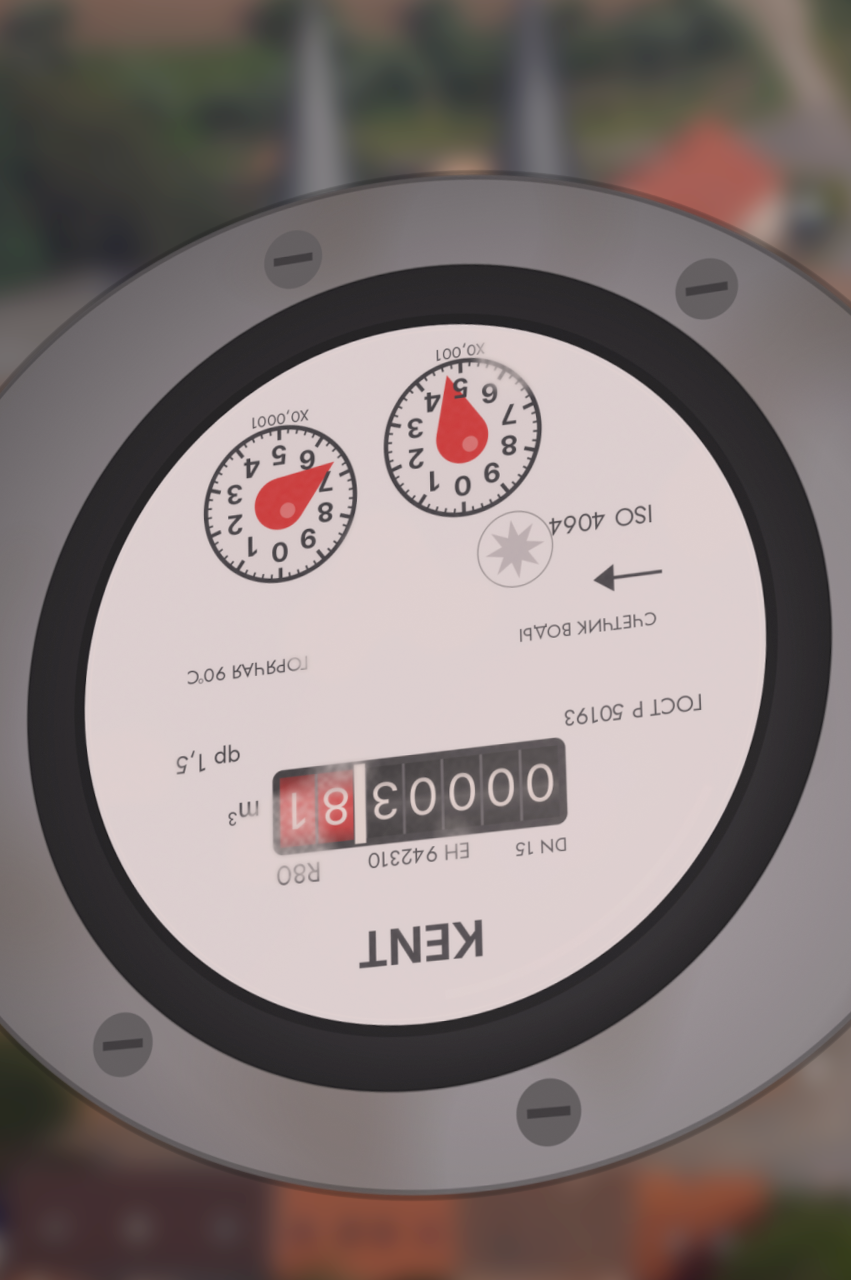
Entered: 3.8146; m³
